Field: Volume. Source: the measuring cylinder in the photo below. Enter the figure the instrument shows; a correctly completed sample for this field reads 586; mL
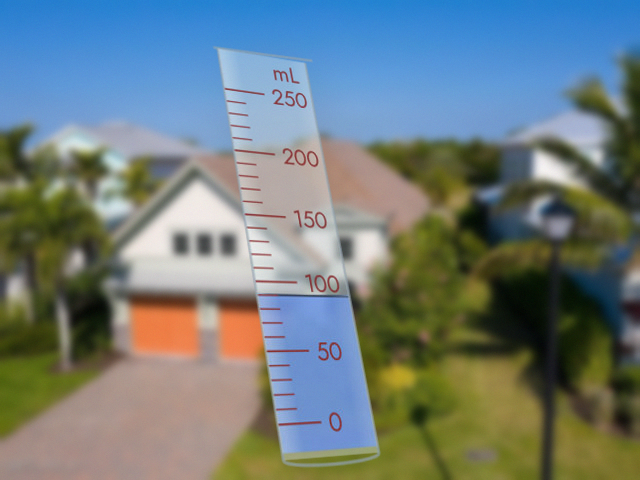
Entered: 90; mL
